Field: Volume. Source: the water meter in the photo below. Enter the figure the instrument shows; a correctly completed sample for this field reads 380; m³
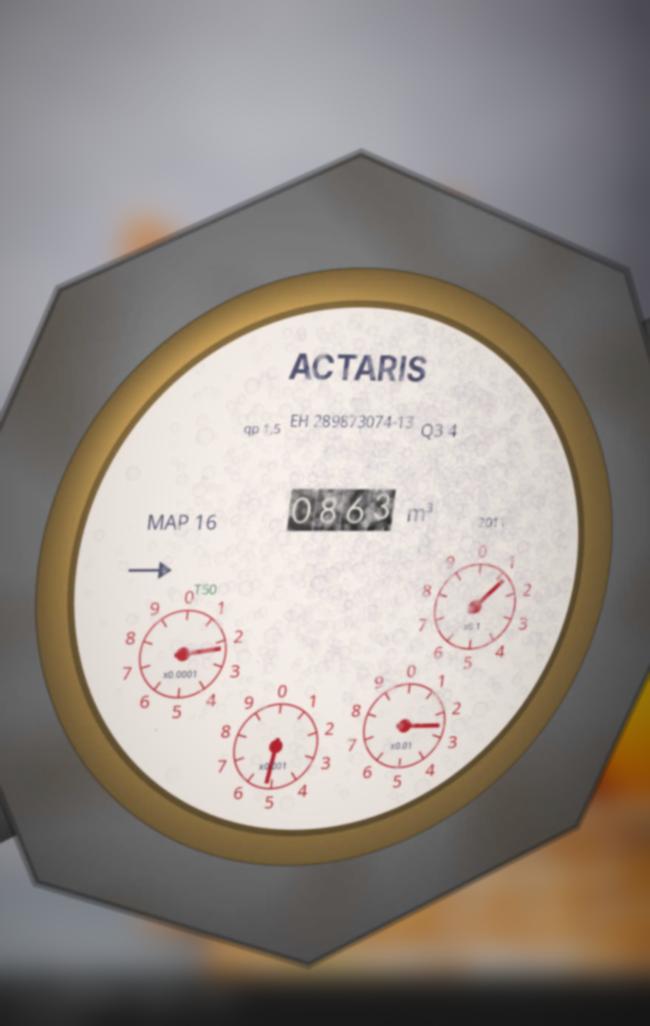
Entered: 863.1252; m³
